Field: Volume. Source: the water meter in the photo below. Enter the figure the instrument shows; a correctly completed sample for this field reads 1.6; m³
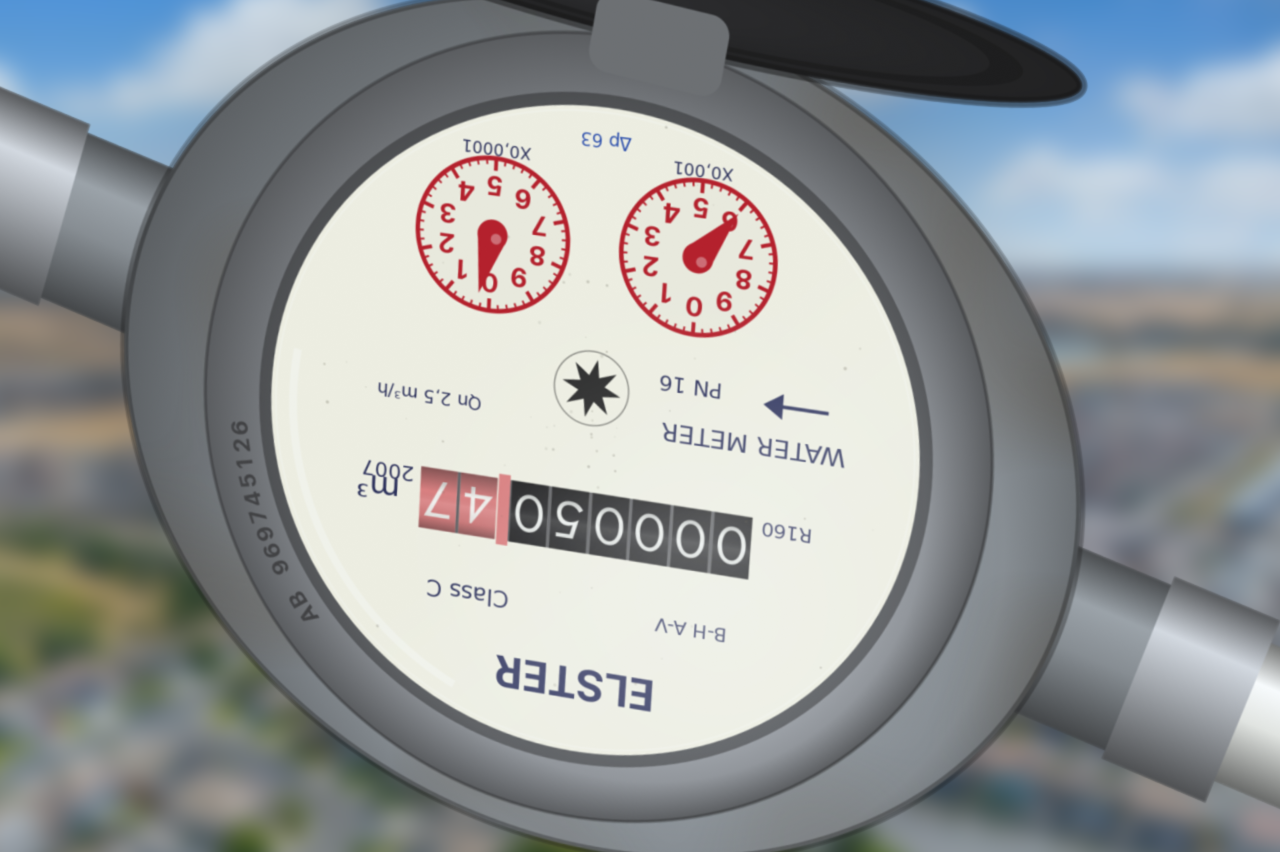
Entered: 50.4760; m³
